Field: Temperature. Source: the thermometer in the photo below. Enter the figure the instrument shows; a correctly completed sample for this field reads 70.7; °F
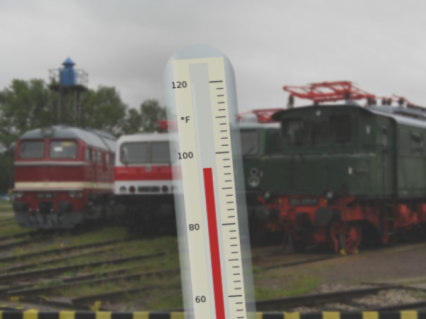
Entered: 96; °F
